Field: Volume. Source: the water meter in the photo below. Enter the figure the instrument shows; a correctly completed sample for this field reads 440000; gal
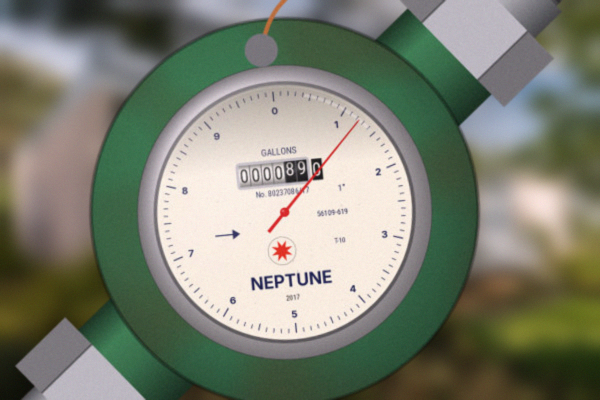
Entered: 891.2; gal
